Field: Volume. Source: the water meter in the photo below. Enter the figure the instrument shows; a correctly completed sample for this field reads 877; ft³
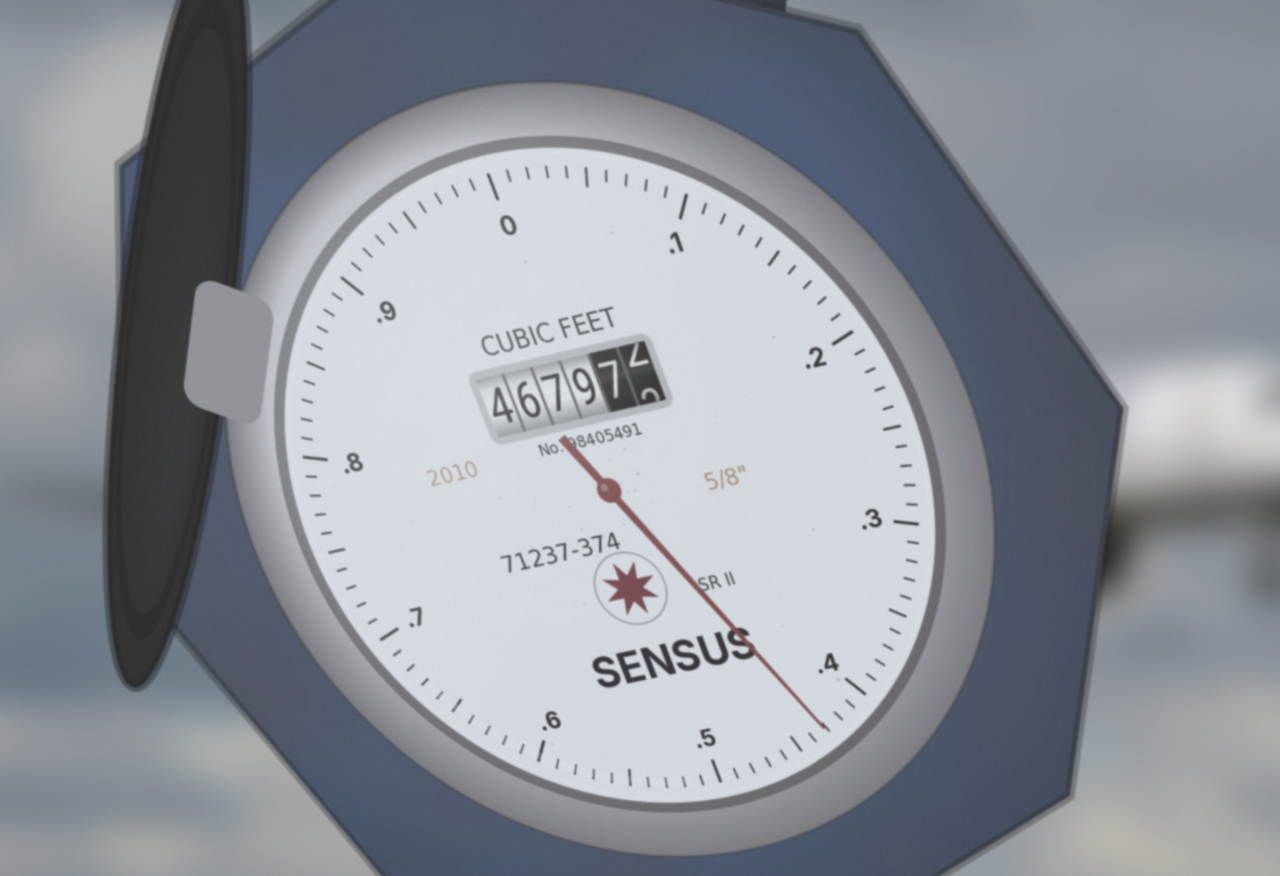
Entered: 467972.43; ft³
